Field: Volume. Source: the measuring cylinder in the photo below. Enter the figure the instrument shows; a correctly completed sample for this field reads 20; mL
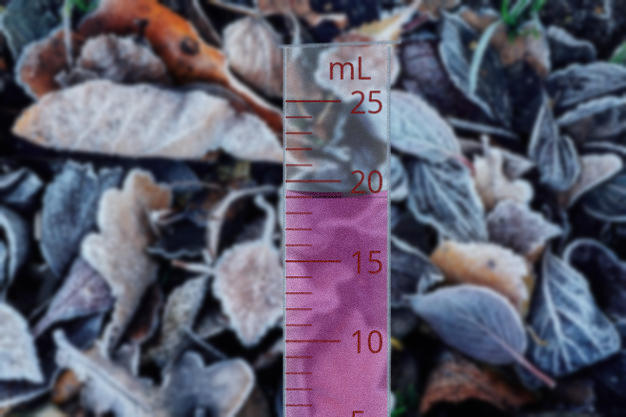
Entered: 19; mL
